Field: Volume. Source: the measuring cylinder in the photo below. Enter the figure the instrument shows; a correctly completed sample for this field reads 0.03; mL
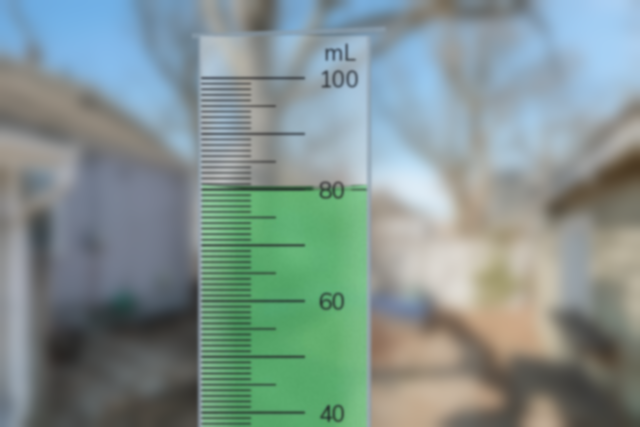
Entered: 80; mL
